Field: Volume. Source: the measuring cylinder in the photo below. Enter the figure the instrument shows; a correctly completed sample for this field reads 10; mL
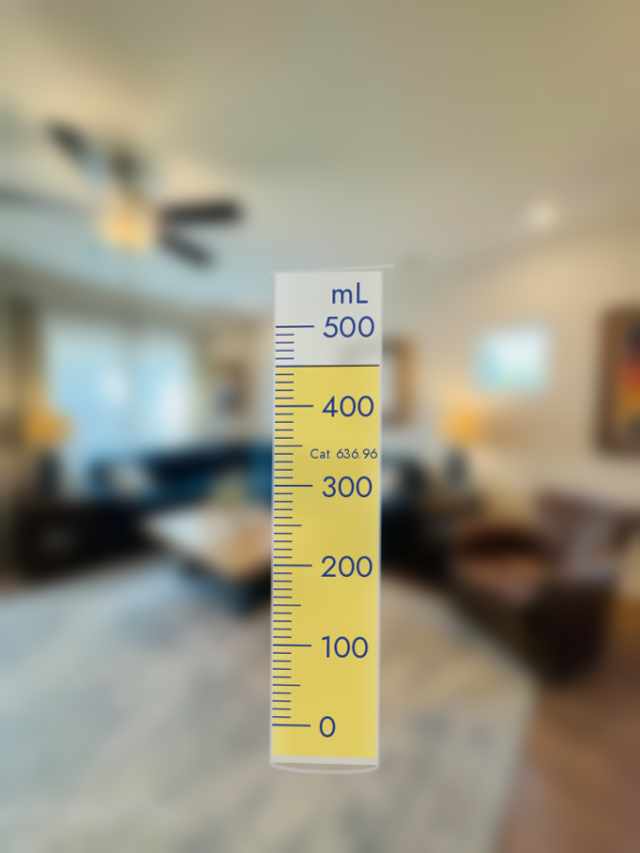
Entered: 450; mL
